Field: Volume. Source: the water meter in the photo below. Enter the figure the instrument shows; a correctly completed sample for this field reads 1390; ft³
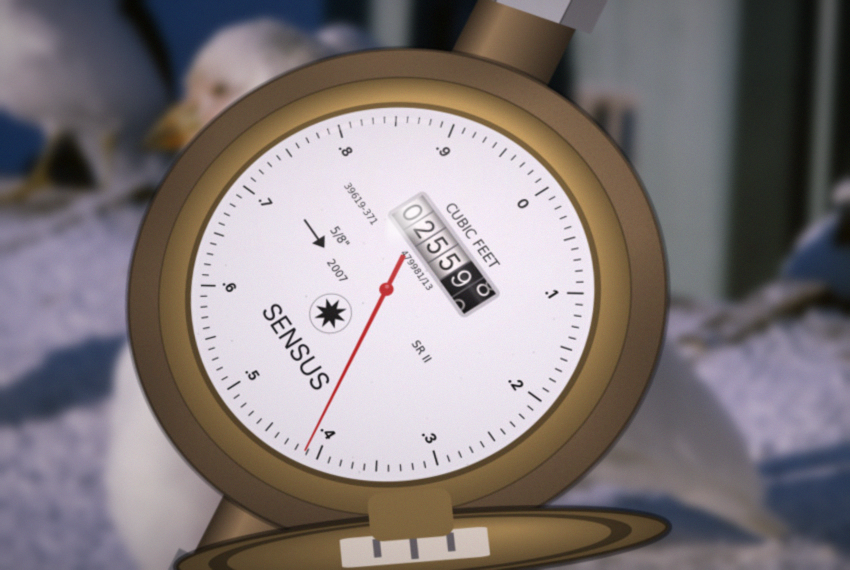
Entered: 25598.41; ft³
